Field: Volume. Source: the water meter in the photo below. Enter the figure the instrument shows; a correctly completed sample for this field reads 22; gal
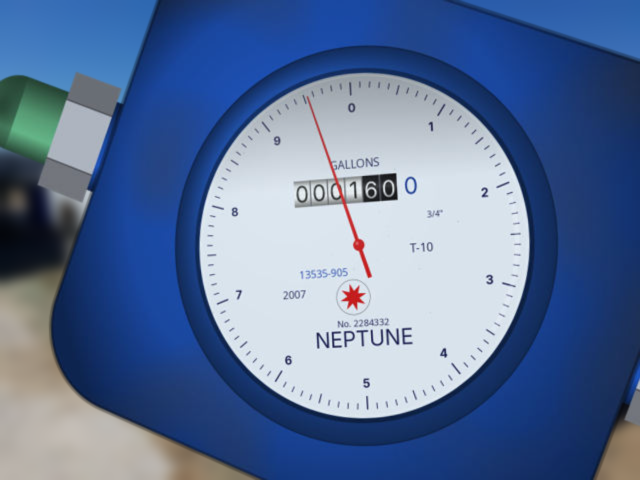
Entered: 1599.5; gal
